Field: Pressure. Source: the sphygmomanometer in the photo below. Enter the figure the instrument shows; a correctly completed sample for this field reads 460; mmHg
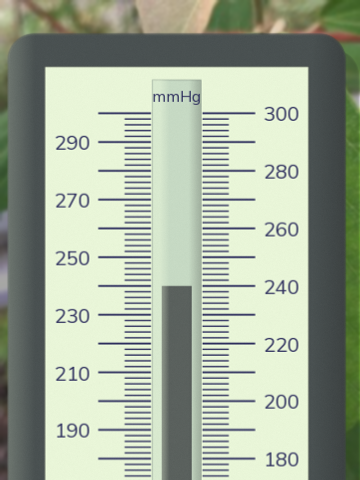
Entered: 240; mmHg
